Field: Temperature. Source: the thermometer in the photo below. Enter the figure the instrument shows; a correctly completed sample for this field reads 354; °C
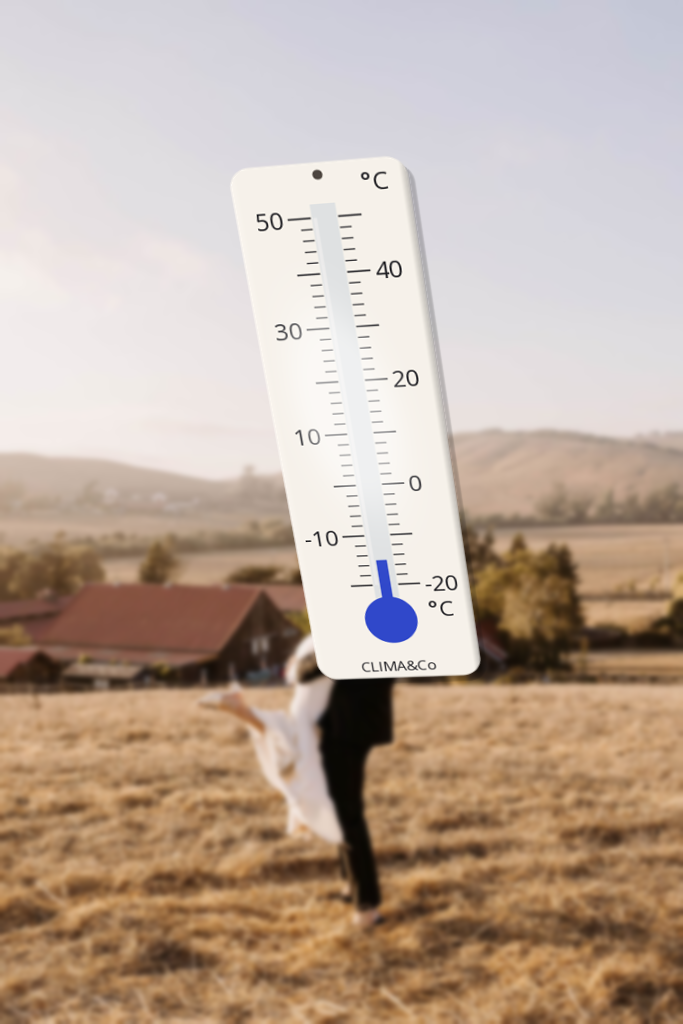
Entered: -15; °C
